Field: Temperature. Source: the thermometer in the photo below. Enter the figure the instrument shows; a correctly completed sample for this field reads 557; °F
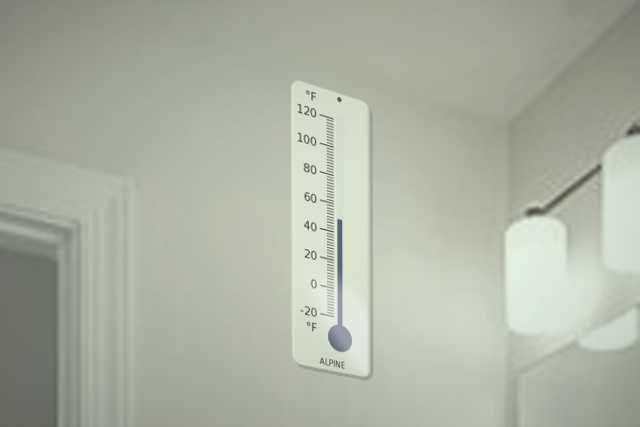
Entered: 50; °F
